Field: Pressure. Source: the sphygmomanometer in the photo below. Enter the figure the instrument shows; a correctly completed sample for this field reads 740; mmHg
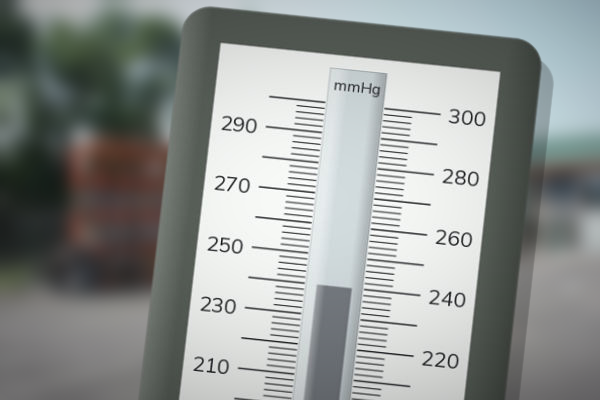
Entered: 240; mmHg
